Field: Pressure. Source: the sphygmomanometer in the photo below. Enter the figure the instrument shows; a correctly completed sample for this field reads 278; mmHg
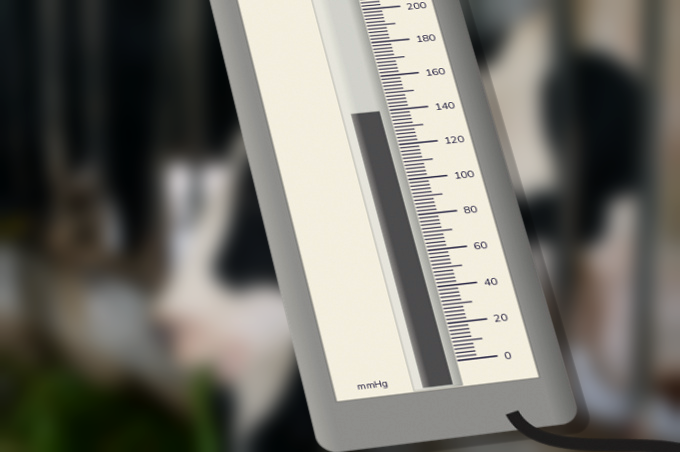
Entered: 140; mmHg
